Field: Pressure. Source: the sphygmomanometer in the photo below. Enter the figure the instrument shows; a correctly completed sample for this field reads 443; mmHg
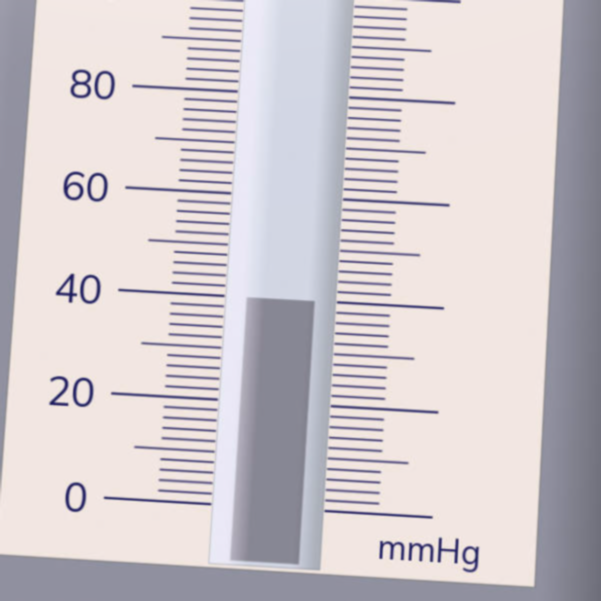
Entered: 40; mmHg
